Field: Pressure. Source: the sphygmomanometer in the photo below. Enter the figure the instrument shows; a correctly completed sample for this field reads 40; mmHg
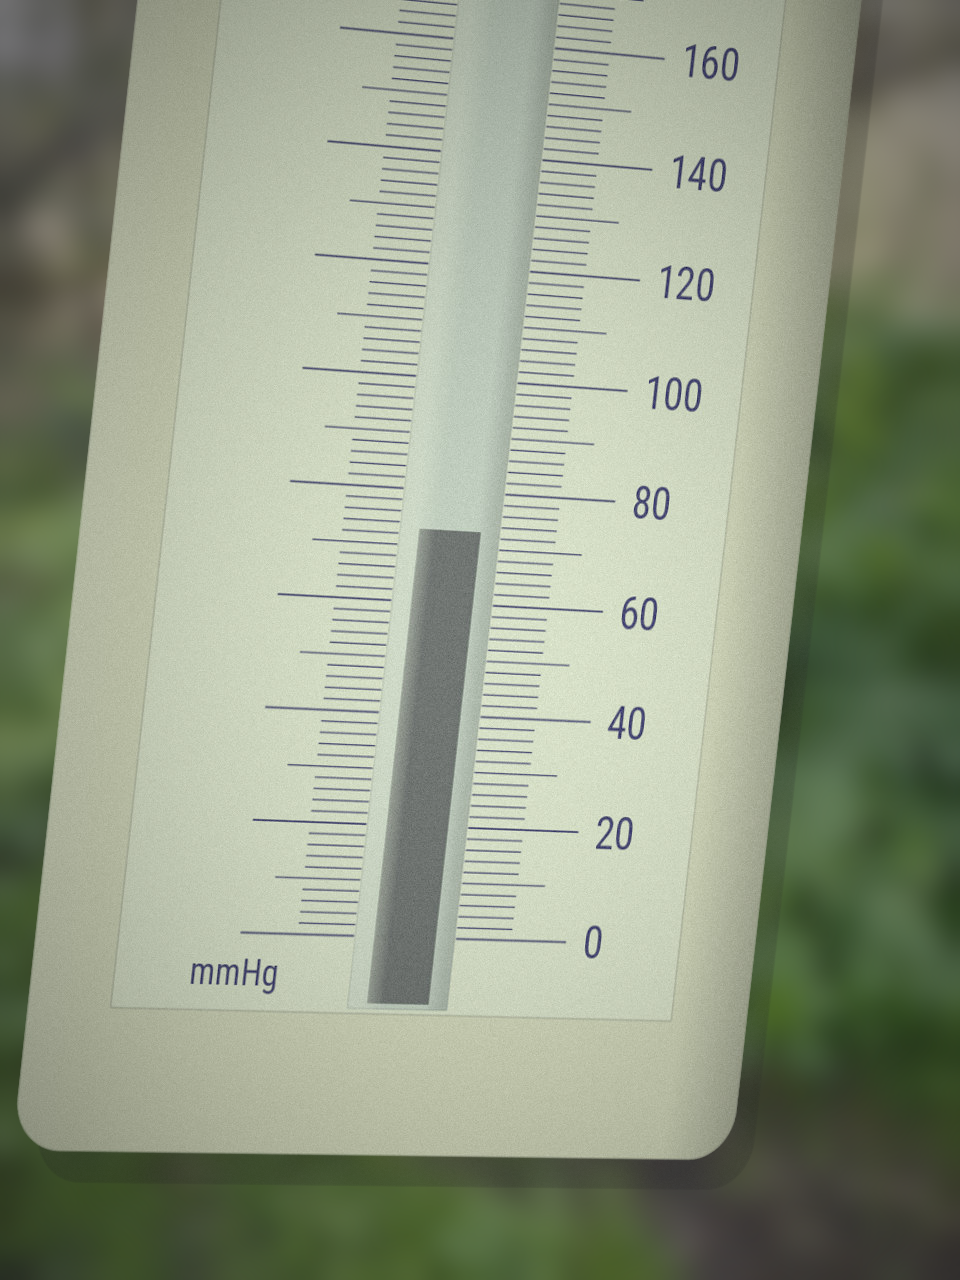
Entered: 73; mmHg
